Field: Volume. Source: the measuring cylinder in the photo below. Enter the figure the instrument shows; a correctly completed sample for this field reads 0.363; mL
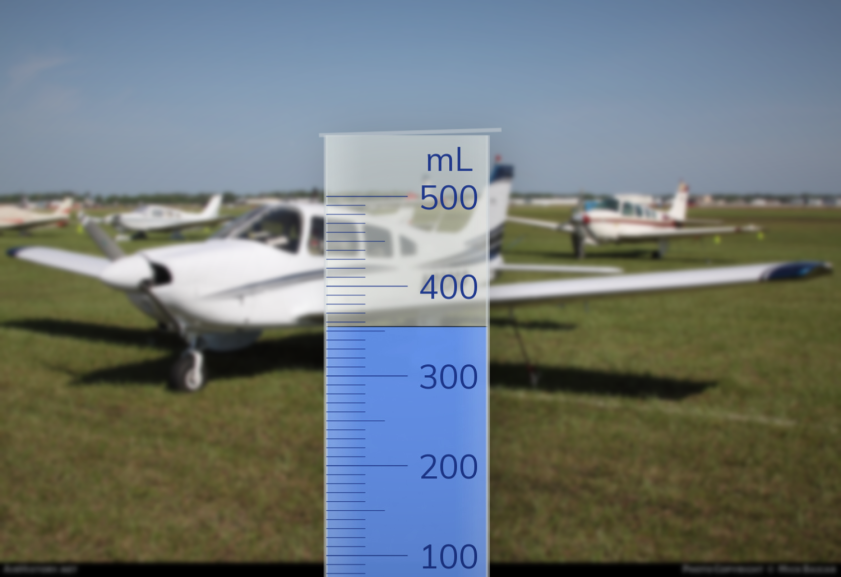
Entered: 355; mL
